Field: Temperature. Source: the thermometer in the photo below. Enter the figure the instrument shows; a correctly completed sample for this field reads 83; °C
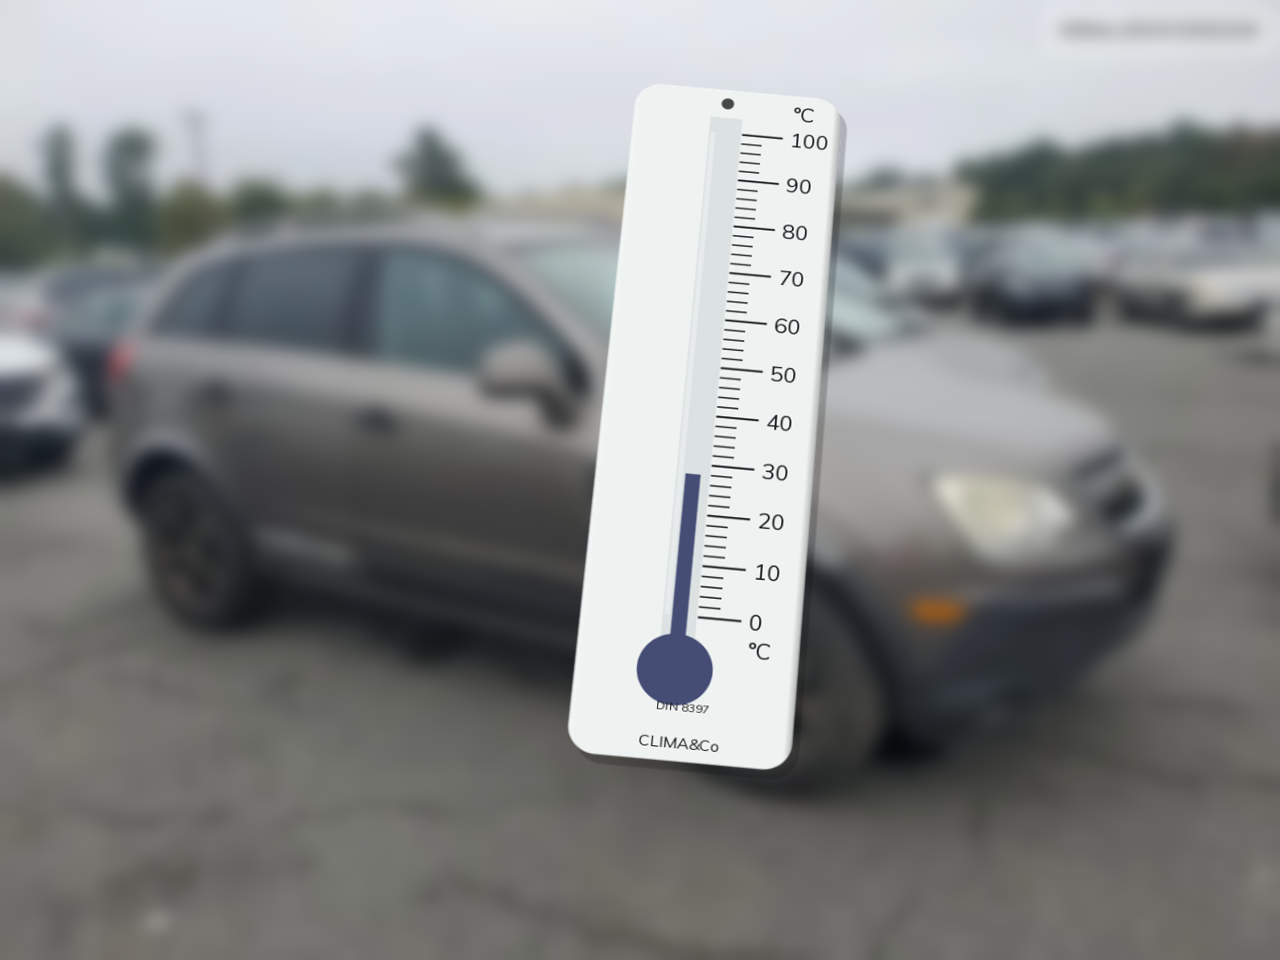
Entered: 28; °C
